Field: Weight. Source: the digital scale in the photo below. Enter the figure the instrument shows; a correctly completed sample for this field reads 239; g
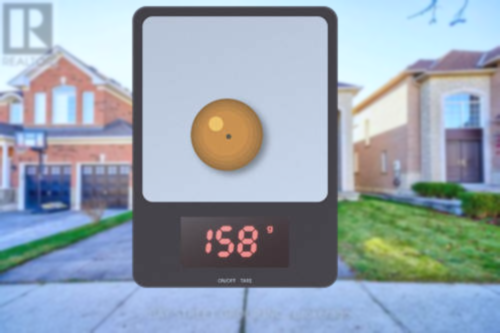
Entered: 158; g
